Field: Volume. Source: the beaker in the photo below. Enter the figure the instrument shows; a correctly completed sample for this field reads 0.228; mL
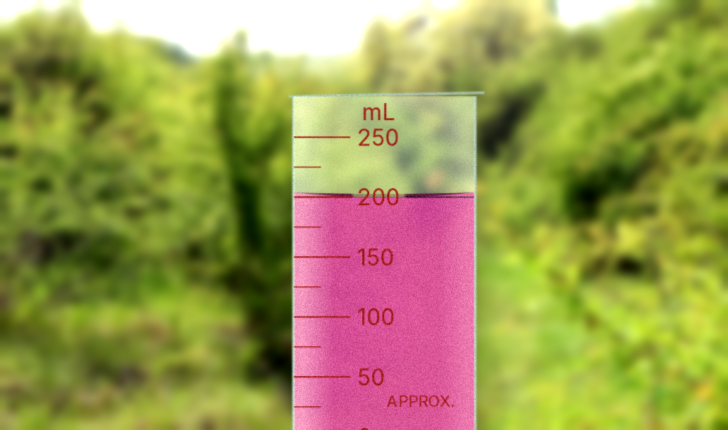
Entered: 200; mL
